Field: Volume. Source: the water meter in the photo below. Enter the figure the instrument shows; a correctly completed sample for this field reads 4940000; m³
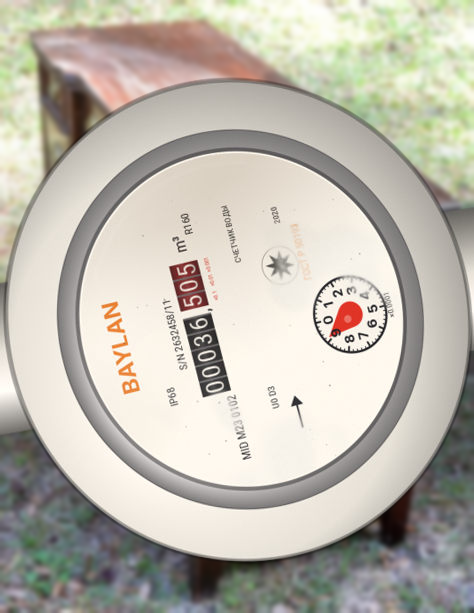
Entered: 36.5049; m³
